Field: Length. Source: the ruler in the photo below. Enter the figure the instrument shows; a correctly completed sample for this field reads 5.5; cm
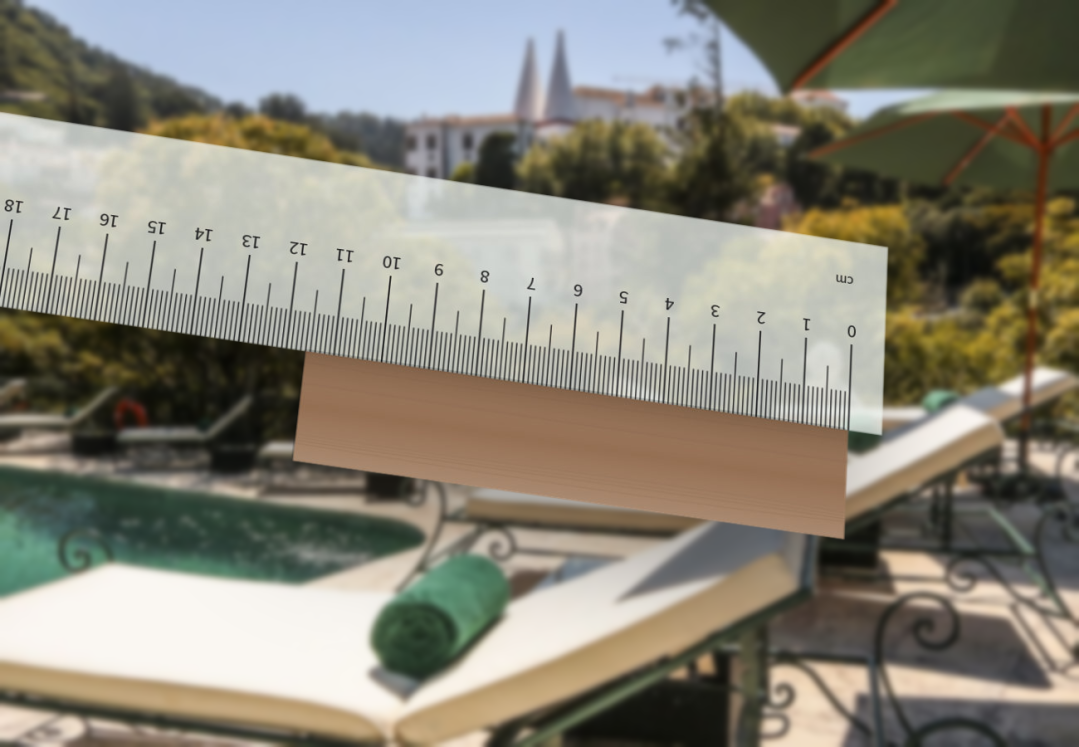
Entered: 11.6; cm
